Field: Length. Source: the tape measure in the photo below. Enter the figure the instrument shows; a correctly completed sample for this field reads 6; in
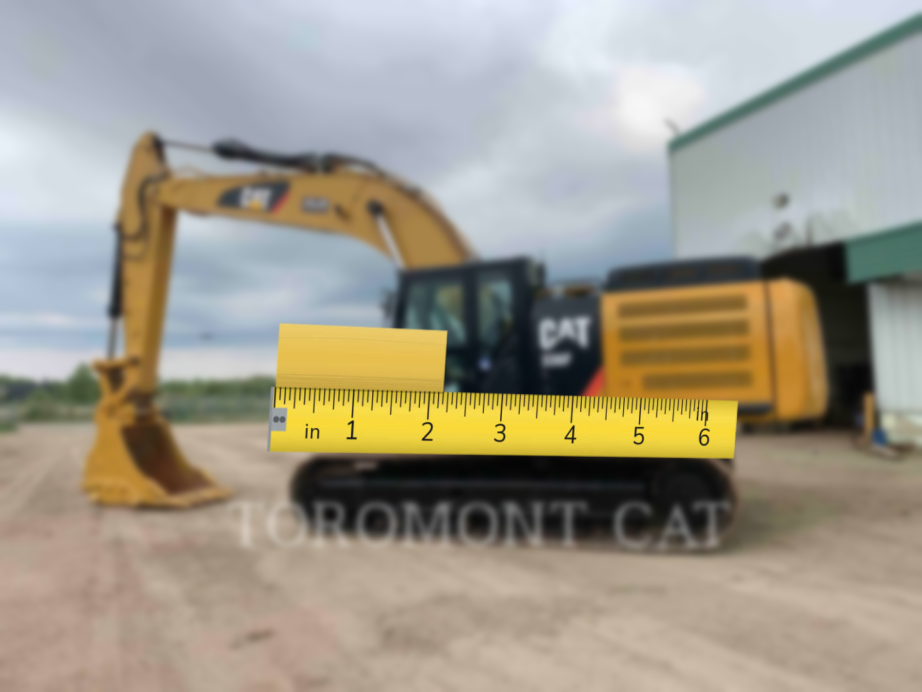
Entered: 2.1875; in
